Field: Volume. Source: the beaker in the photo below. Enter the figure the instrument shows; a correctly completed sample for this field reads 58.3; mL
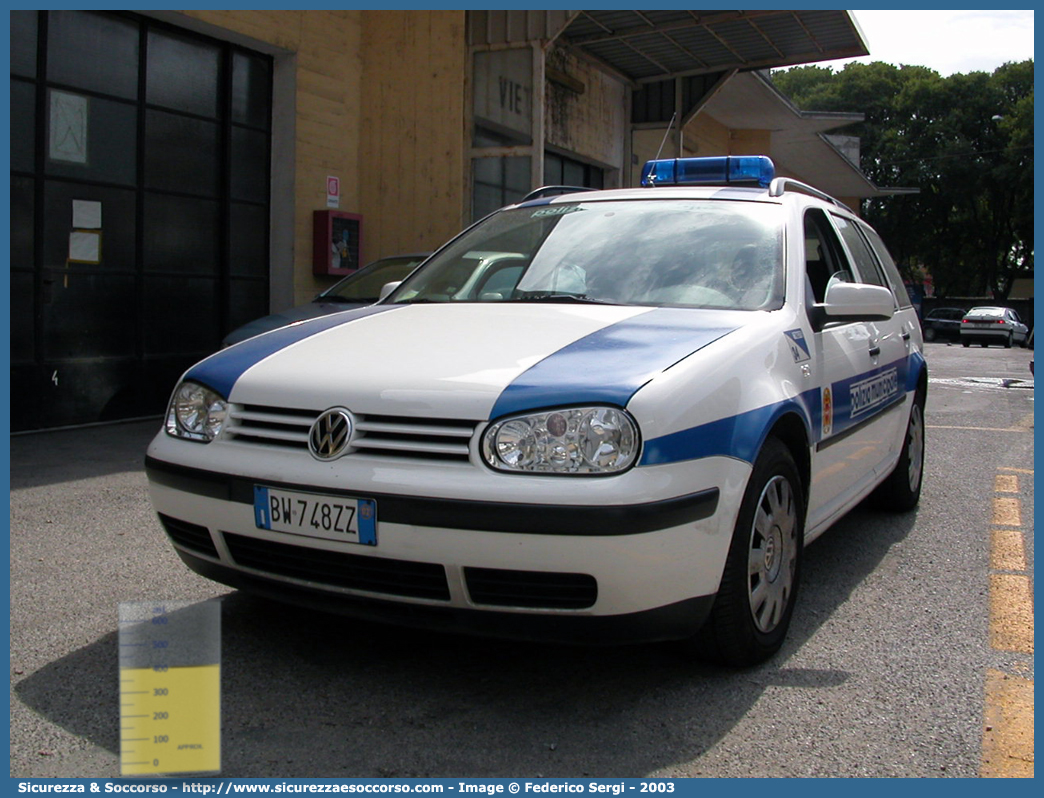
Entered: 400; mL
